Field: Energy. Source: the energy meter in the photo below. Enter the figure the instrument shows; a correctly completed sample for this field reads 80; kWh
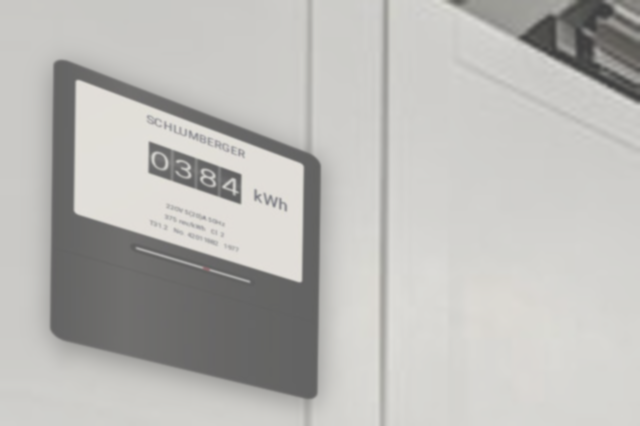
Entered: 384; kWh
